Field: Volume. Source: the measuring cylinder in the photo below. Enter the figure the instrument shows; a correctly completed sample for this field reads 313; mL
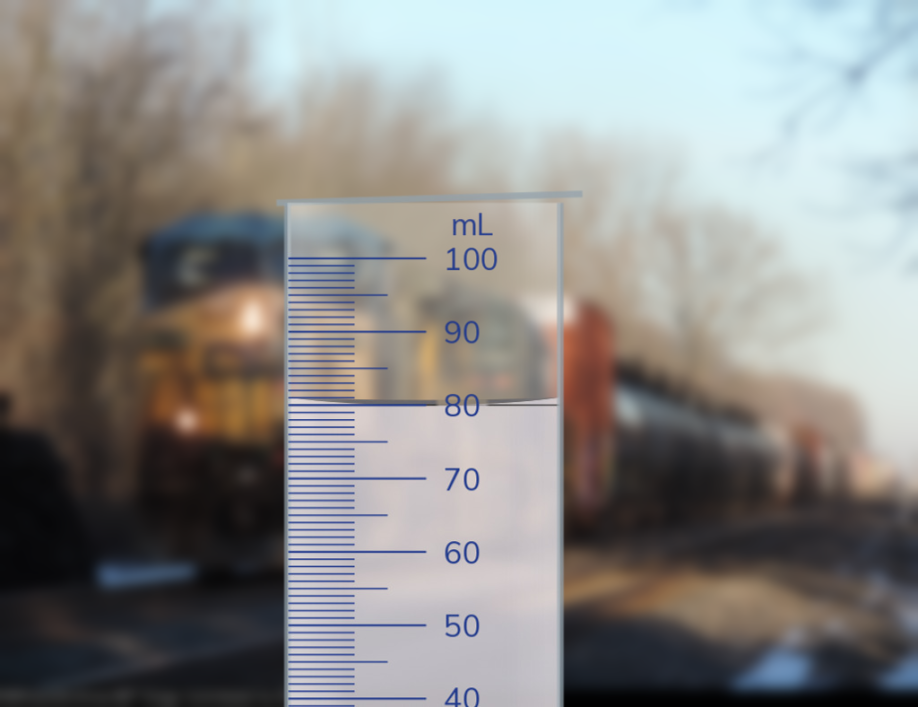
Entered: 80; mL
